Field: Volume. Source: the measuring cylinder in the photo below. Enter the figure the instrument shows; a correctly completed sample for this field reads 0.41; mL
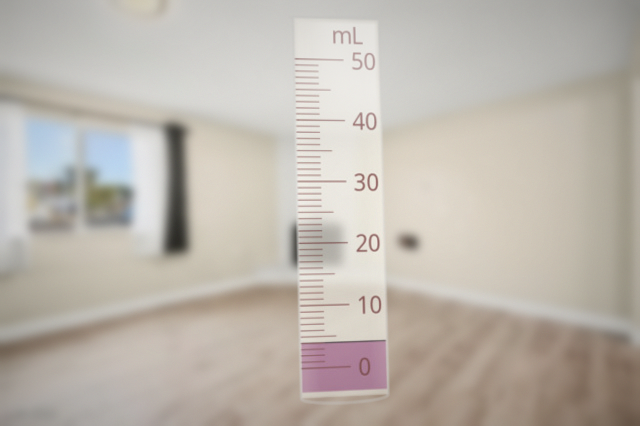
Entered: 4; mL
